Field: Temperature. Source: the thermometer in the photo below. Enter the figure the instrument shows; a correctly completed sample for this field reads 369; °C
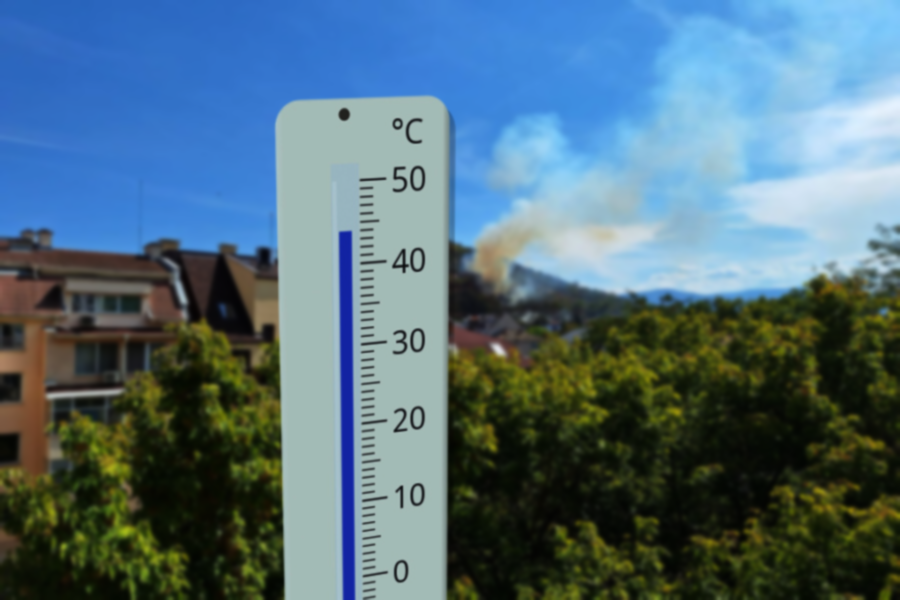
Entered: 44; °C
